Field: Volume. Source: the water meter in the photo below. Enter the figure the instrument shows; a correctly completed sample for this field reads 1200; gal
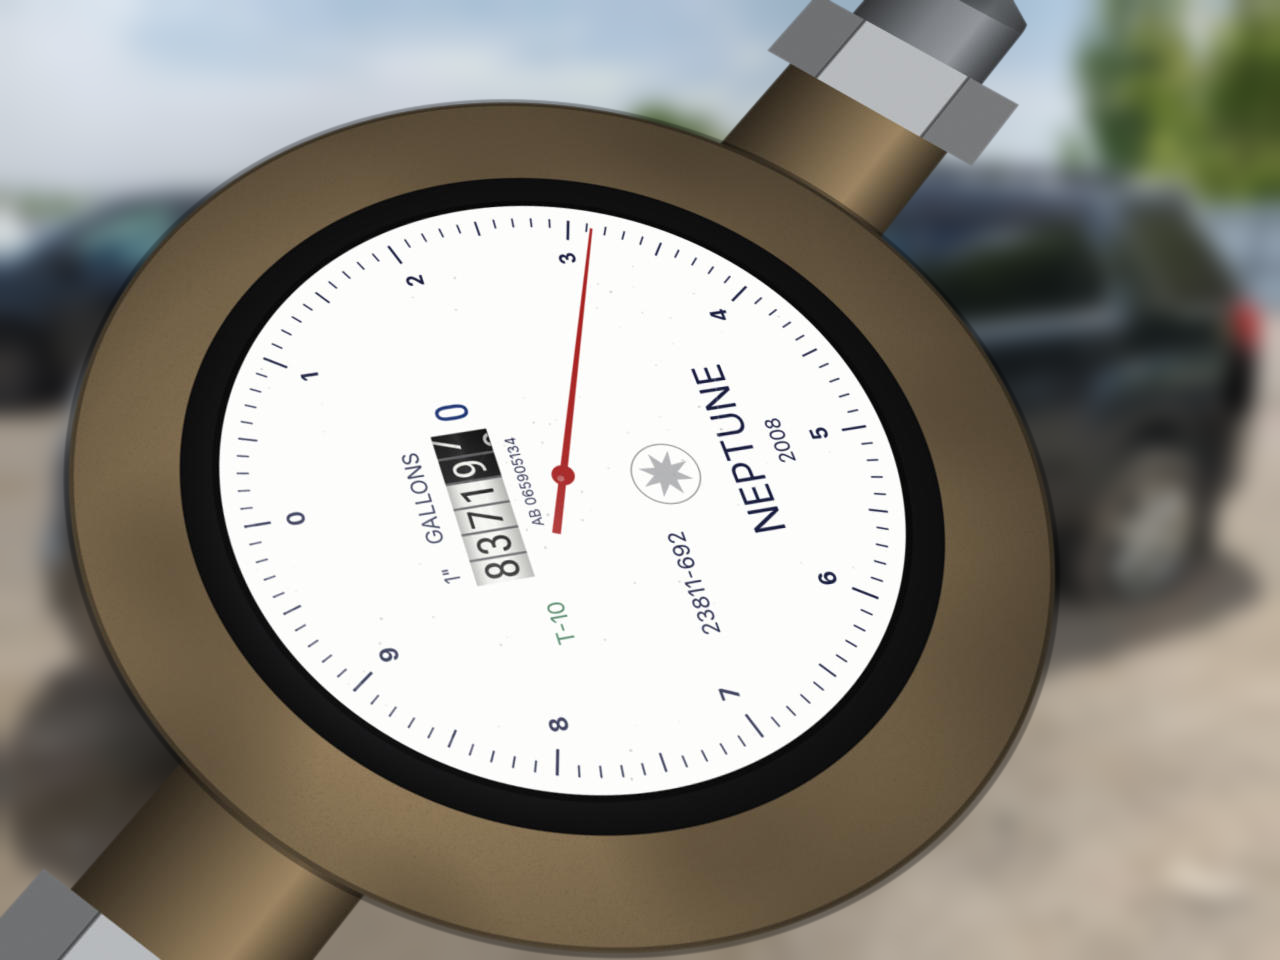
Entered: 8371973.1; gal
